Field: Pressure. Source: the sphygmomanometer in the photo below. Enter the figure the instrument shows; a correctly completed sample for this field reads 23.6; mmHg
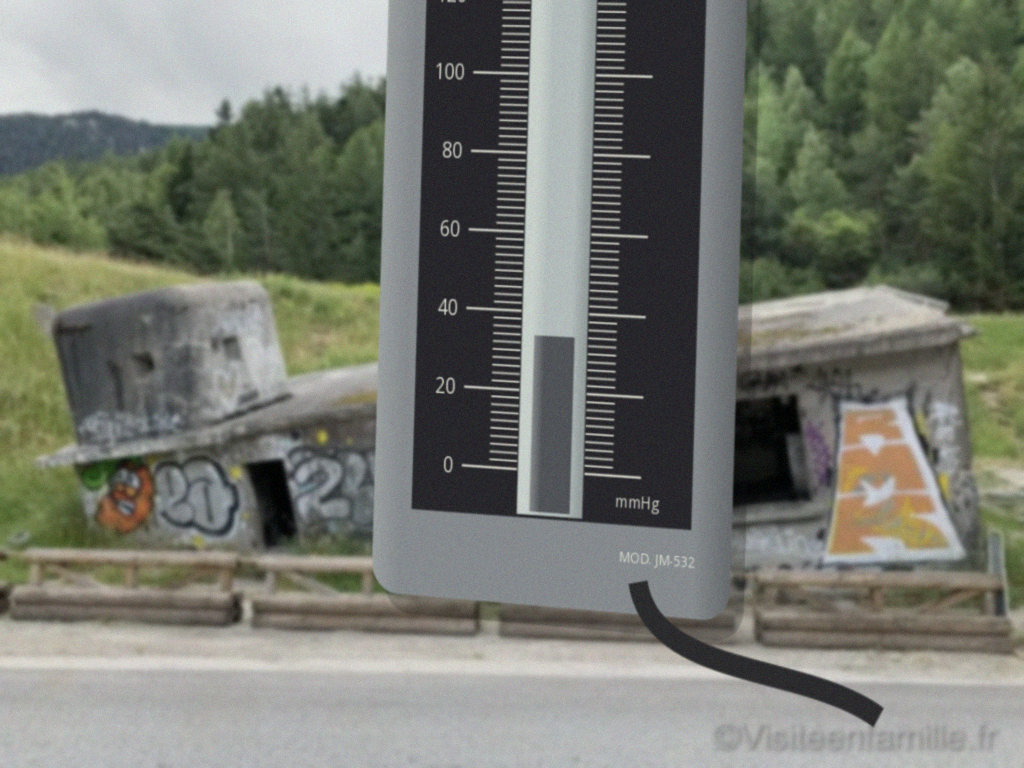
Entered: 34; mmHg
